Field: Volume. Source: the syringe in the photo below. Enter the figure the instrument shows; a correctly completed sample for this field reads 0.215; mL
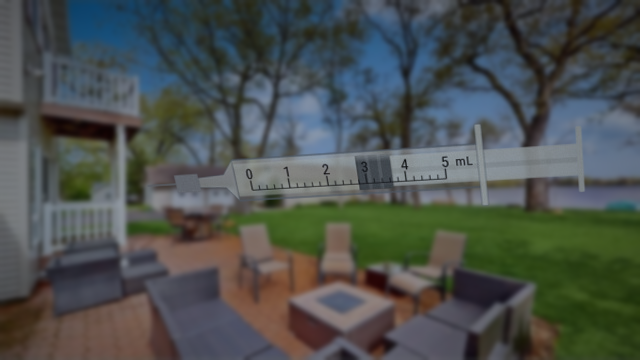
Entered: 2.8; mL
